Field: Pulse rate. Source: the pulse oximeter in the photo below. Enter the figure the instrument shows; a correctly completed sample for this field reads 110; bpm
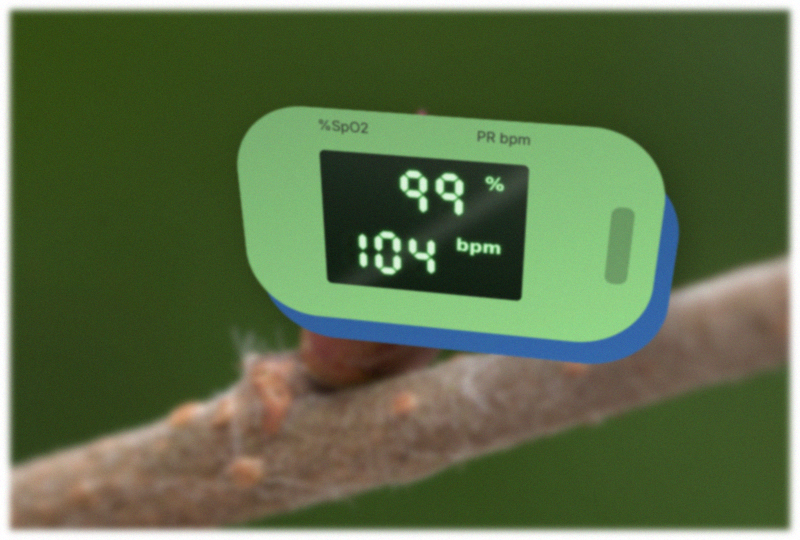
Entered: 104; bpm
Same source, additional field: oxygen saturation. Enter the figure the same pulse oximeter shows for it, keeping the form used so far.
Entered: 99; %
